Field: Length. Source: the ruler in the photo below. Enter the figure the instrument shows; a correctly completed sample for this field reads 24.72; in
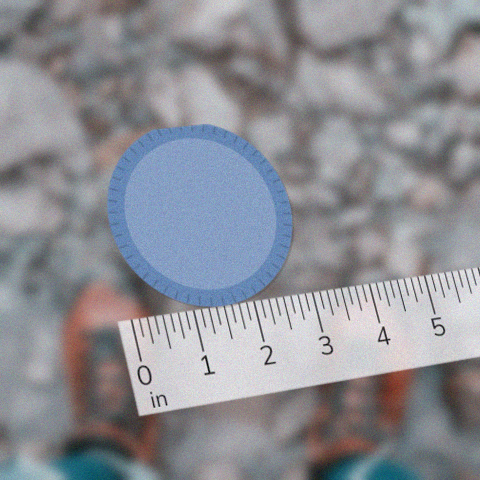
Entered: 3; in
